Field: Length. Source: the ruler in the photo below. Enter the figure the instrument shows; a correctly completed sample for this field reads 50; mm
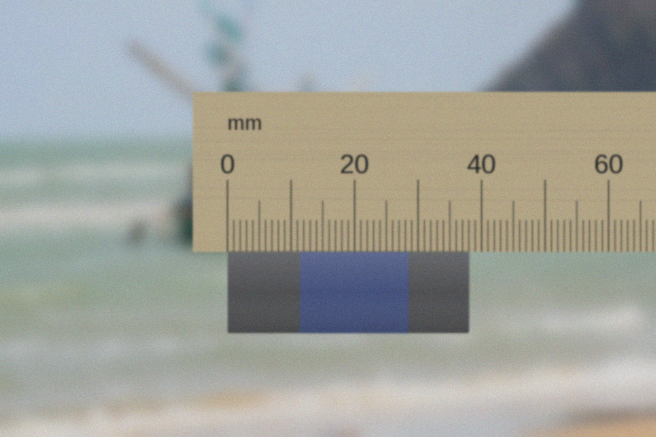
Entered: 38; mm
